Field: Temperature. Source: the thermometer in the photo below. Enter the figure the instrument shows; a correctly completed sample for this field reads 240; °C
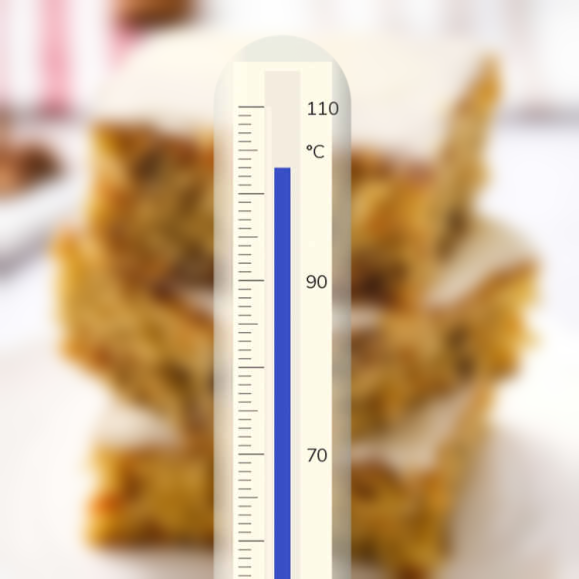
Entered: 103; °C
